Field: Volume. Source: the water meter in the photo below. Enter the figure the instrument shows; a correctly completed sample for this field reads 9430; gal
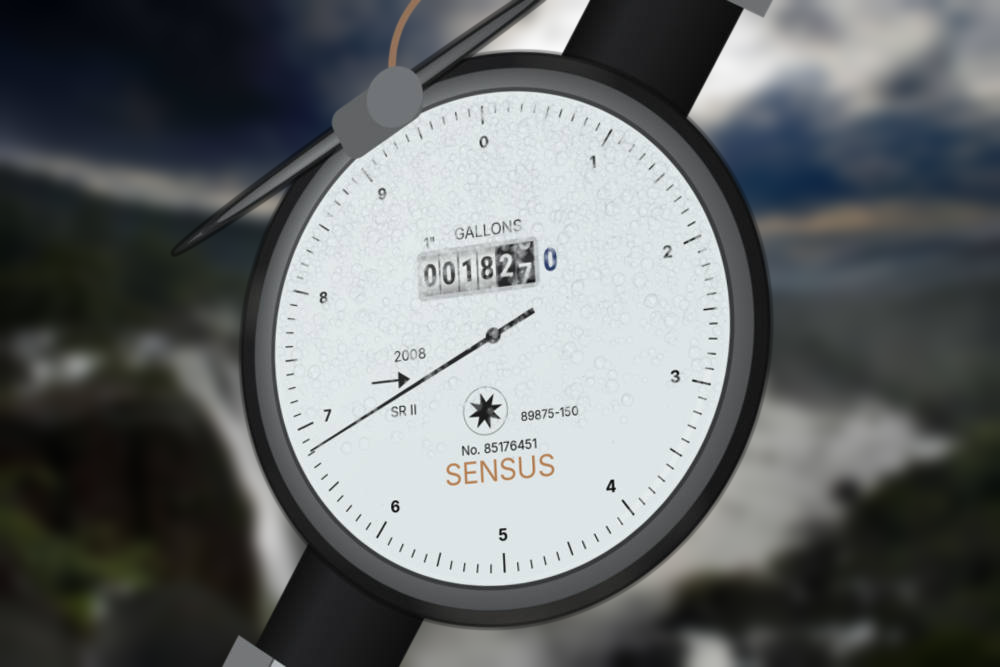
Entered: 18266.8; gal
